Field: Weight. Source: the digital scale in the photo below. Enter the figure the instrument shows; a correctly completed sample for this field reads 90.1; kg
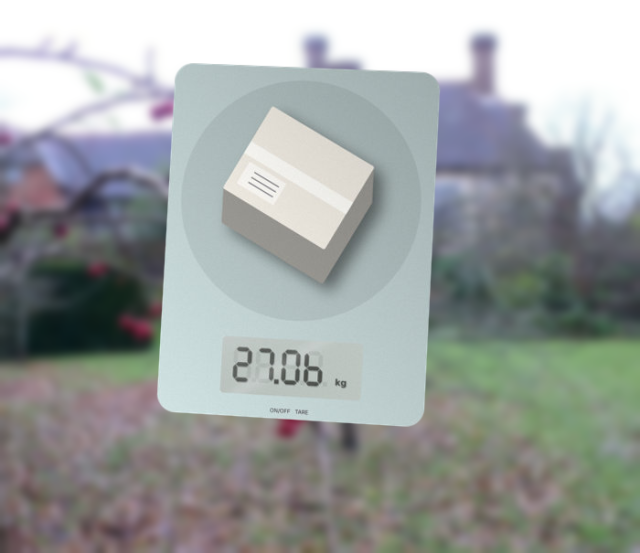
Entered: 27.06; kg
